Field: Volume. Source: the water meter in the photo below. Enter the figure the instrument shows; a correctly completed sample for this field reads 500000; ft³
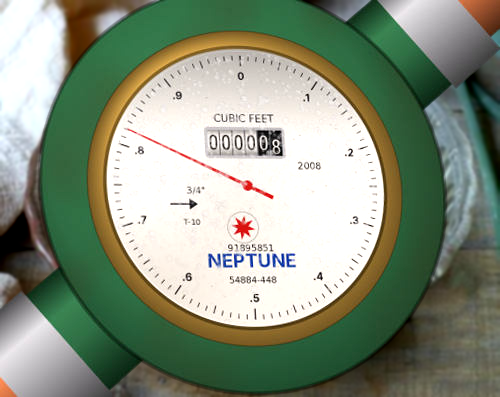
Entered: 7.82; ft³
